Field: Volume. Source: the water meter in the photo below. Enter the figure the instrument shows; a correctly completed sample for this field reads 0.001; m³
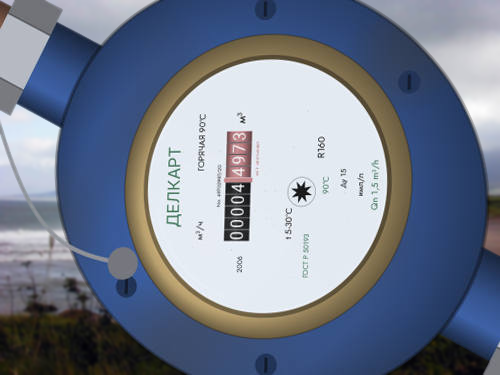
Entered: 4.4973; m³
